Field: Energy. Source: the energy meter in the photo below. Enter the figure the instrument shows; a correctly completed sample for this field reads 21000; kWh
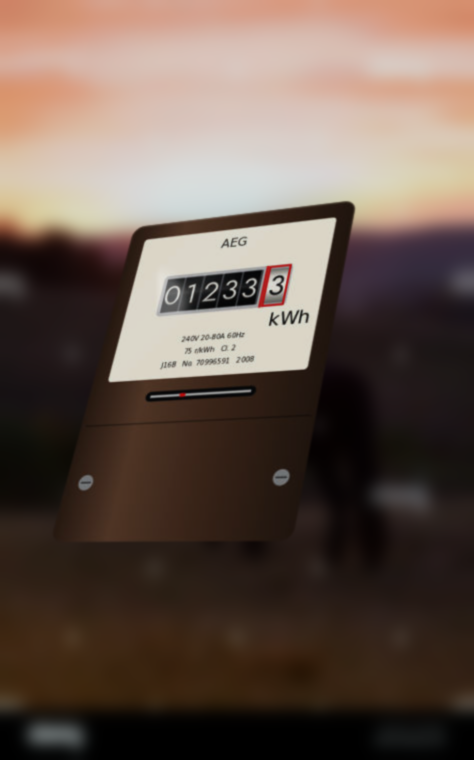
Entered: 1233.3; kWh
